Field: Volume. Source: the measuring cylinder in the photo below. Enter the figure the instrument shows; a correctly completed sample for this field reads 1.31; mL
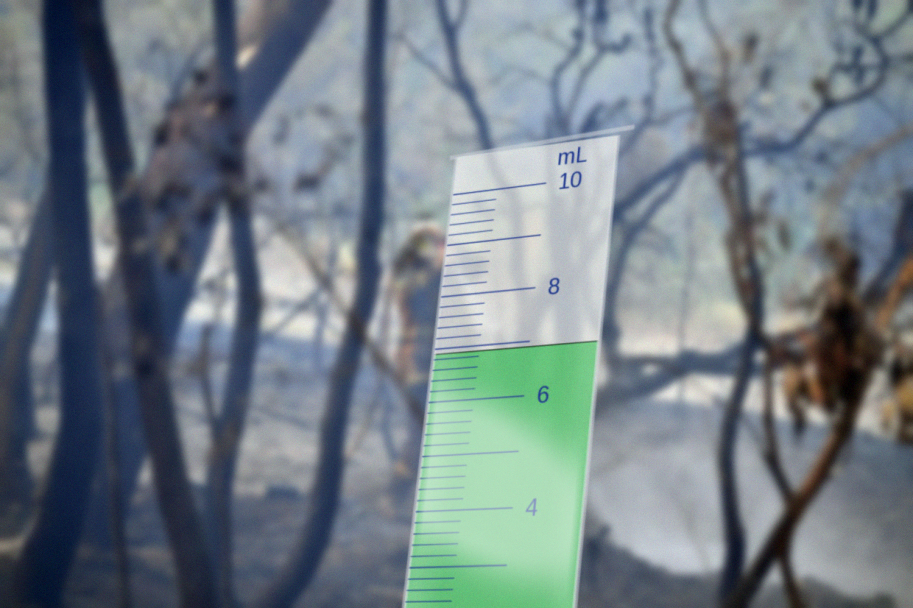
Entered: 6.9; mL
